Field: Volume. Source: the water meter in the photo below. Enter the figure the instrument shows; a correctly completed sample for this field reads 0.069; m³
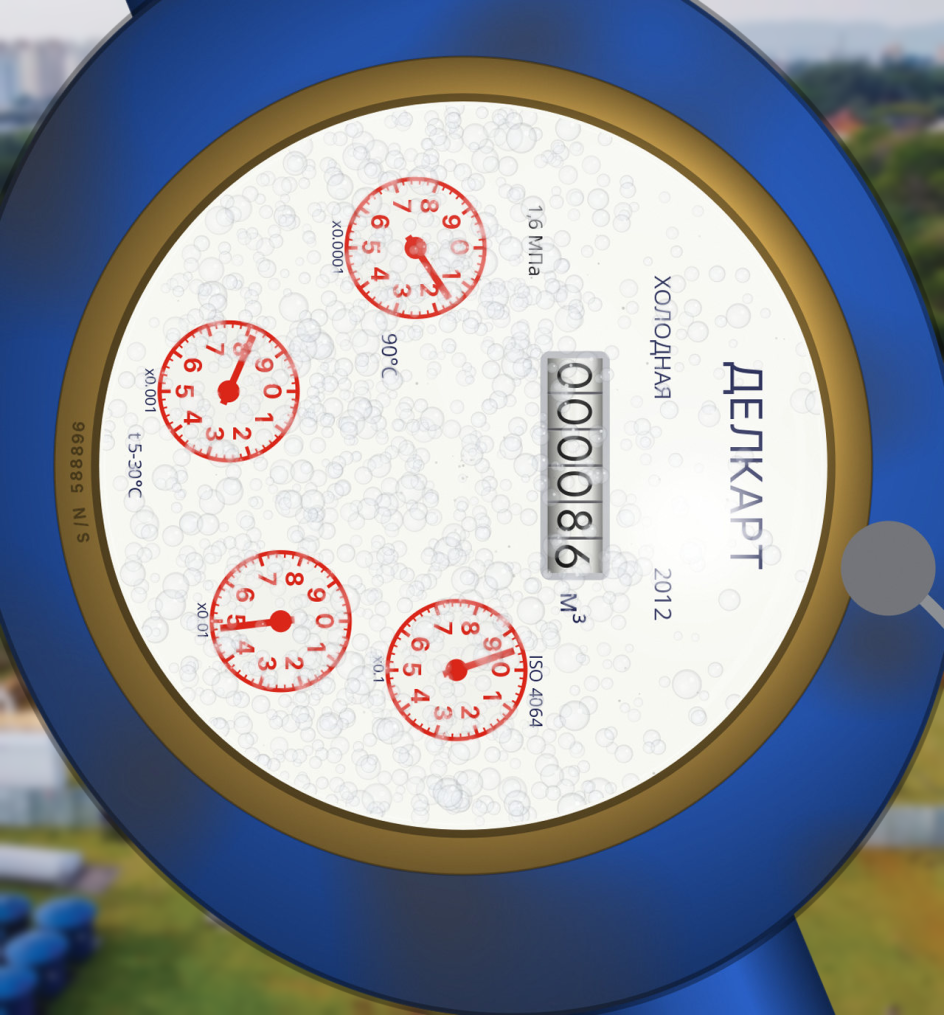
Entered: 85.9481; m³
